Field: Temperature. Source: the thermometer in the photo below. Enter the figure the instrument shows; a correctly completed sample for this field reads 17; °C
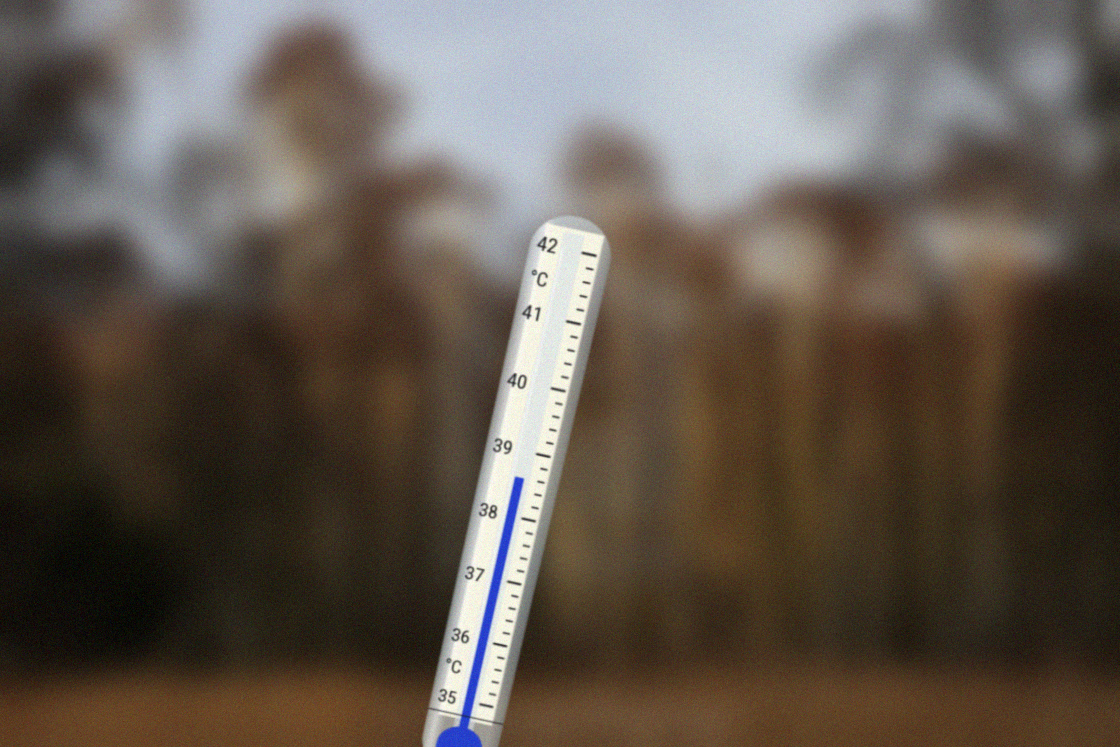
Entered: 38.6; °C
